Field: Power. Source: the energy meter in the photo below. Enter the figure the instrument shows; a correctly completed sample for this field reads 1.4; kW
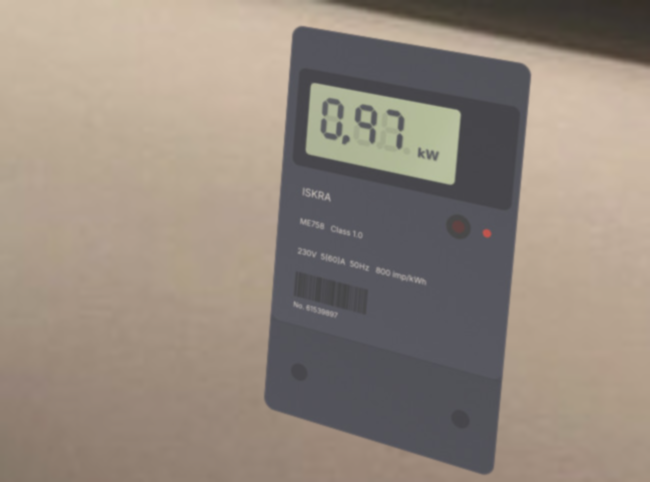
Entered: 0.97; kW
